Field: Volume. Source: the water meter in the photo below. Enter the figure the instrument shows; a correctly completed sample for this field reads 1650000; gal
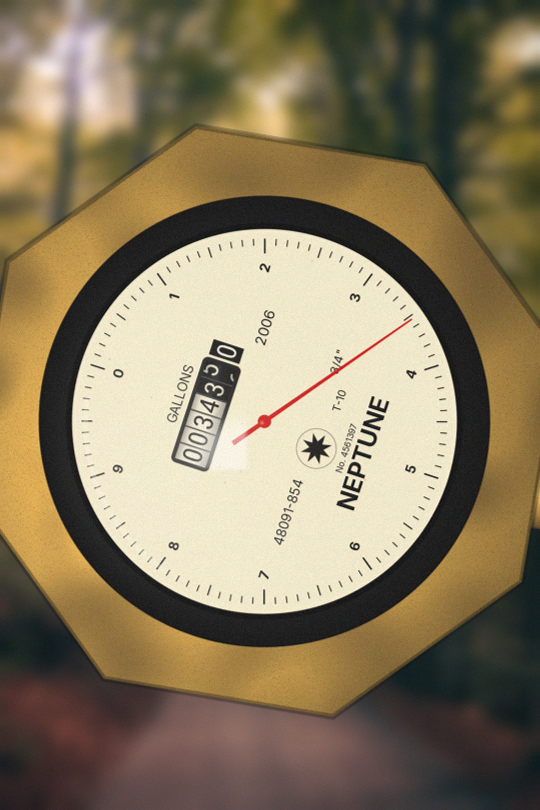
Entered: 34353.5; gal
